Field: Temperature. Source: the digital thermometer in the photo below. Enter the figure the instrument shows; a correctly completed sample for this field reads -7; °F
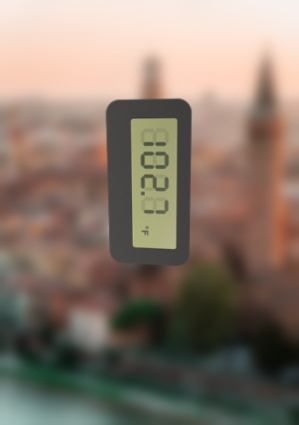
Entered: 102.7; °F
